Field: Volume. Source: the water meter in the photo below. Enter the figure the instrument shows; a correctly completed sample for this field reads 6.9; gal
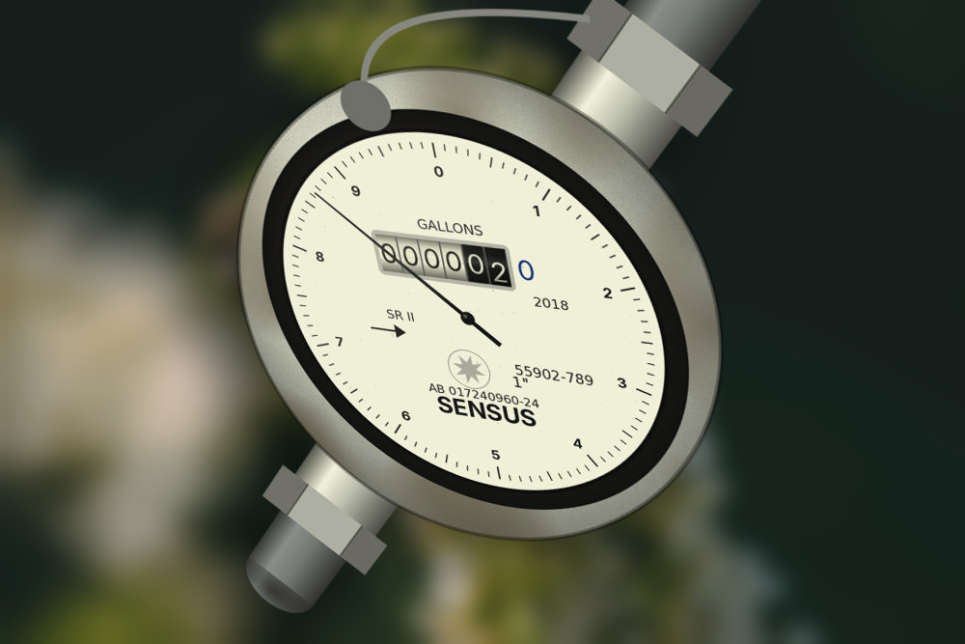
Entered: 18.6; gal
